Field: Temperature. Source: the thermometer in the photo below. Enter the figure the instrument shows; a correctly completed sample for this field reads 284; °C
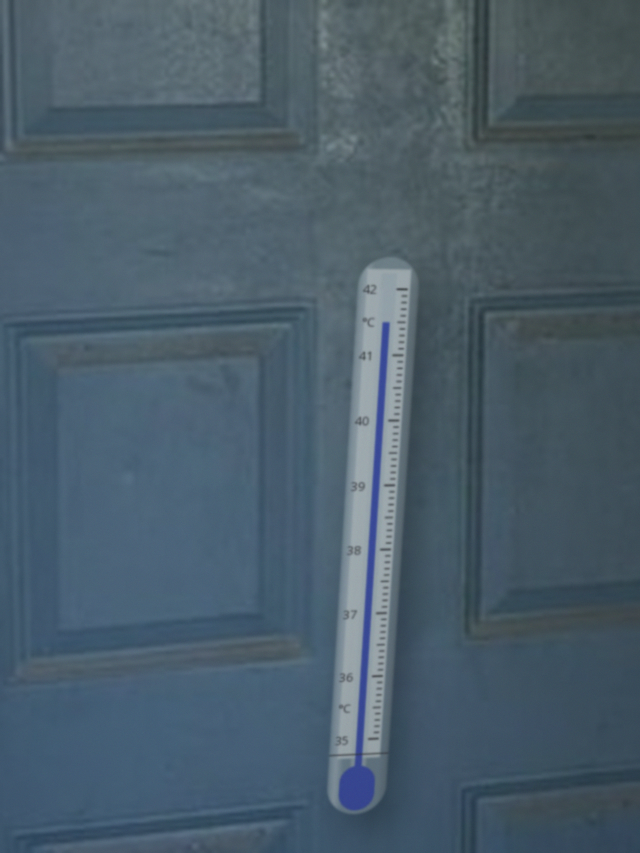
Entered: 41.5; °C
